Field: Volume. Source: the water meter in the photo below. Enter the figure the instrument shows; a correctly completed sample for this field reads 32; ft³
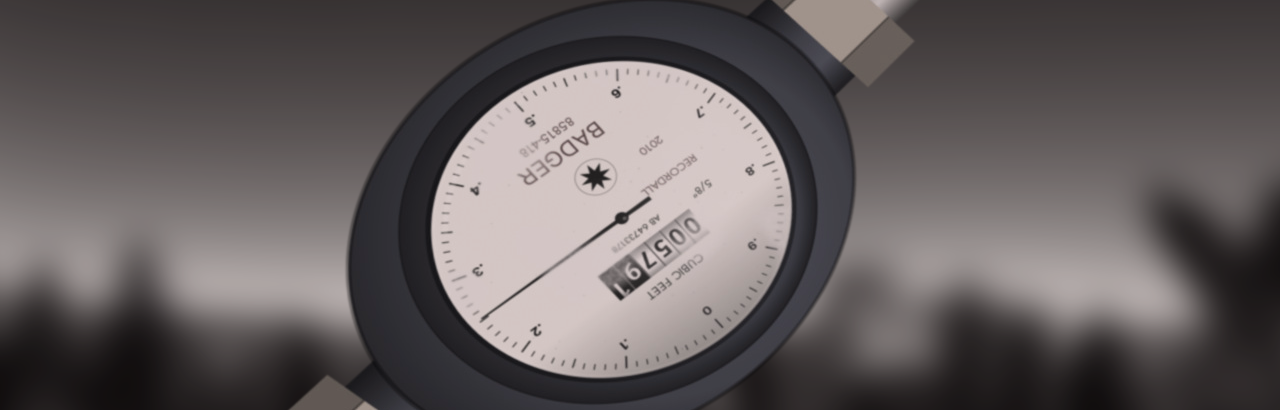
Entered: 5791.25; ft³
